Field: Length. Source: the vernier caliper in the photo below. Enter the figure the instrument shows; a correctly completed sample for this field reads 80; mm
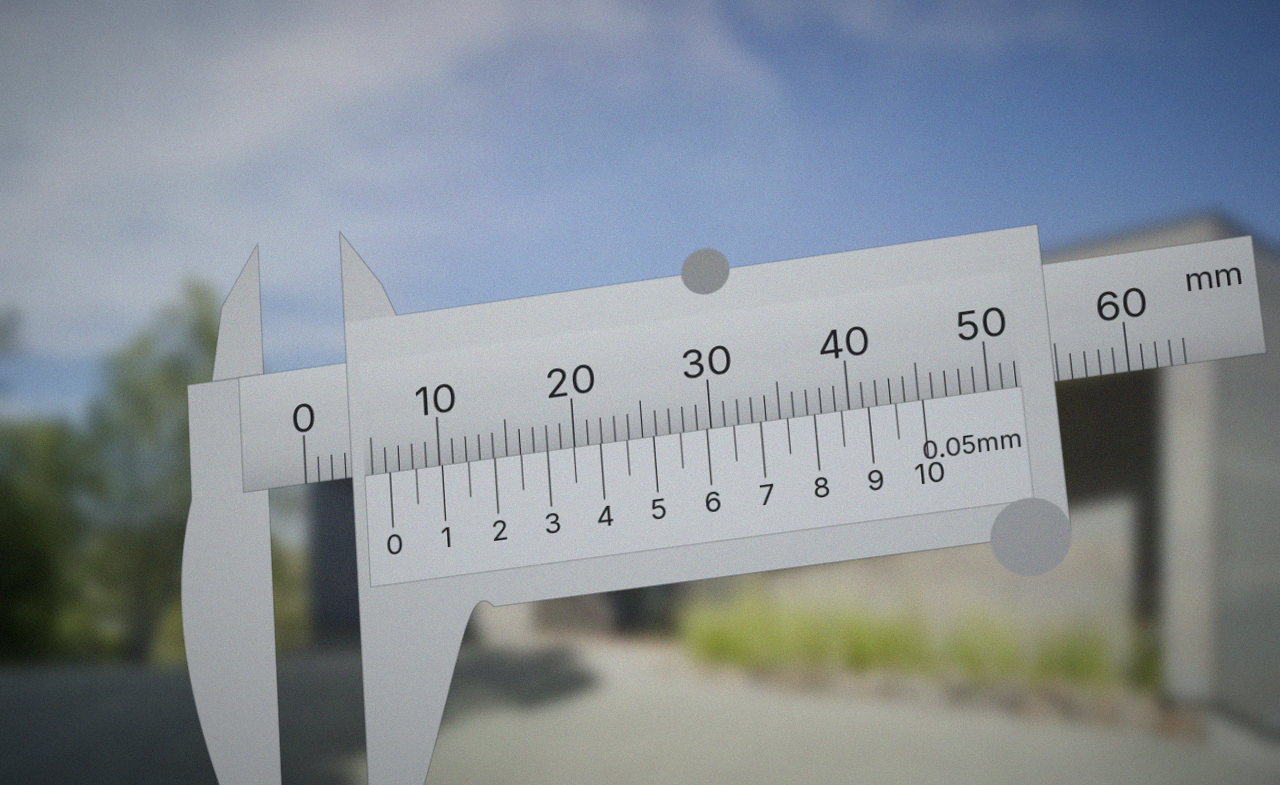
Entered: 6.3; mm
